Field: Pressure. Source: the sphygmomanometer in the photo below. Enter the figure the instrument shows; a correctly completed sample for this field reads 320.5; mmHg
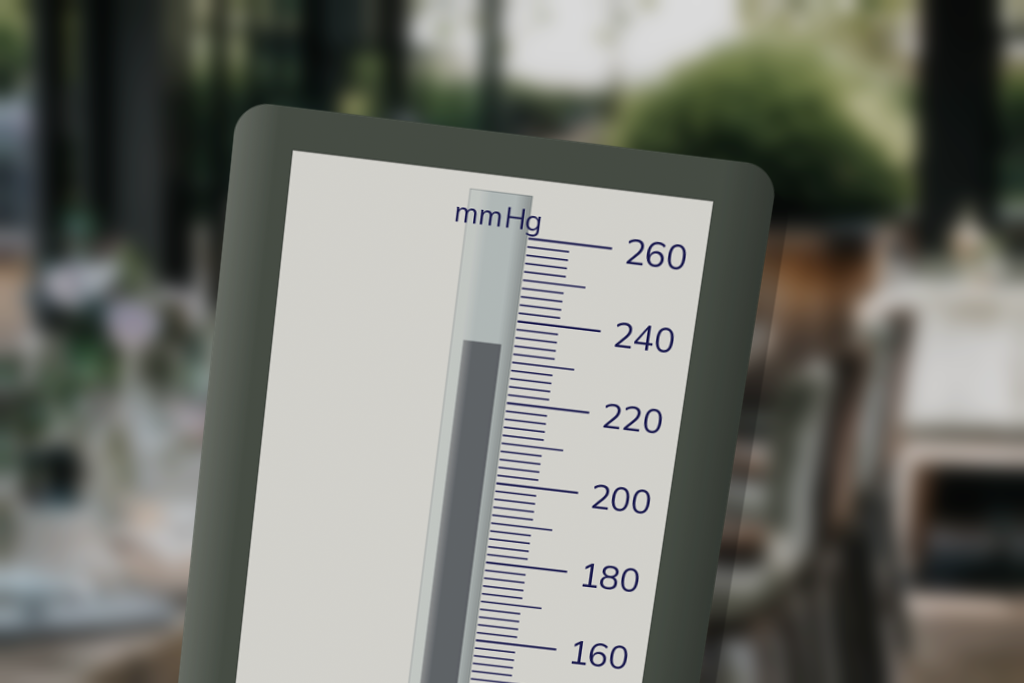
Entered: 234; mmHg
